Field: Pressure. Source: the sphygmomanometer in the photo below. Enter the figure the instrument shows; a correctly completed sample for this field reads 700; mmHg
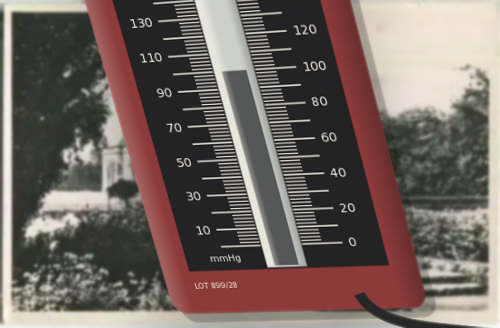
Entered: 100; mmHg
